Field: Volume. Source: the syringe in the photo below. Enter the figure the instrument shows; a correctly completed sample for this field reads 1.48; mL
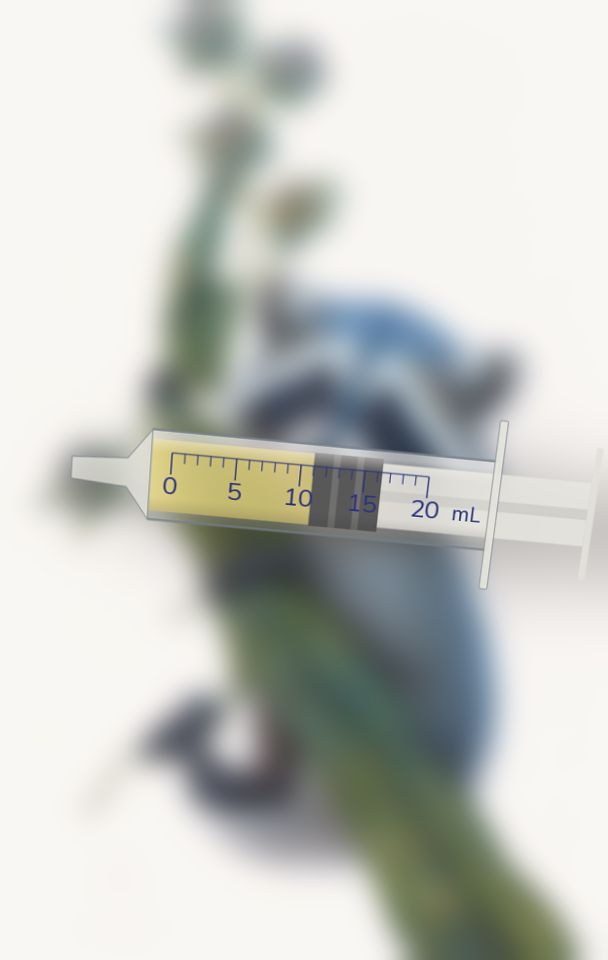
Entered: 11; mL
